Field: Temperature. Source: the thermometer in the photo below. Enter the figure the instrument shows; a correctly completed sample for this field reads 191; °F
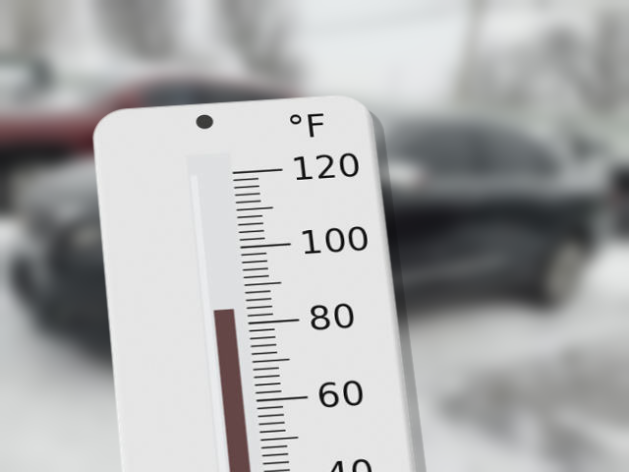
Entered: 84; °F
